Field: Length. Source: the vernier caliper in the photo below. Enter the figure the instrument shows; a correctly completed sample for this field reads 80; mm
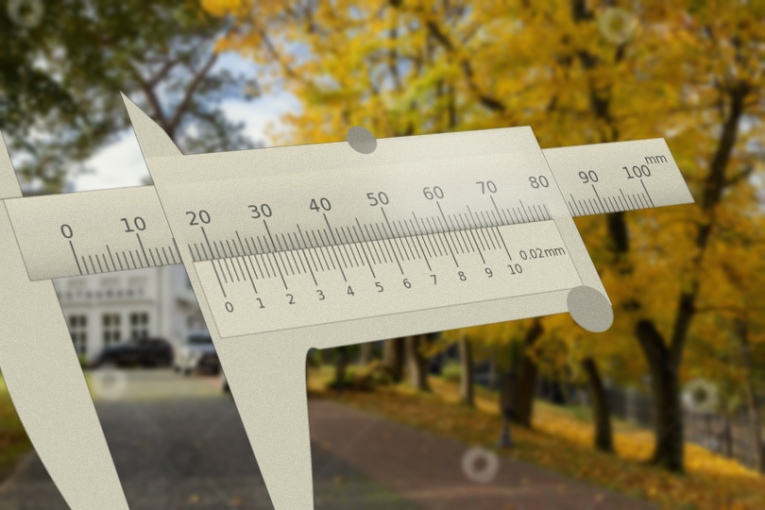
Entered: 19.6; mm
